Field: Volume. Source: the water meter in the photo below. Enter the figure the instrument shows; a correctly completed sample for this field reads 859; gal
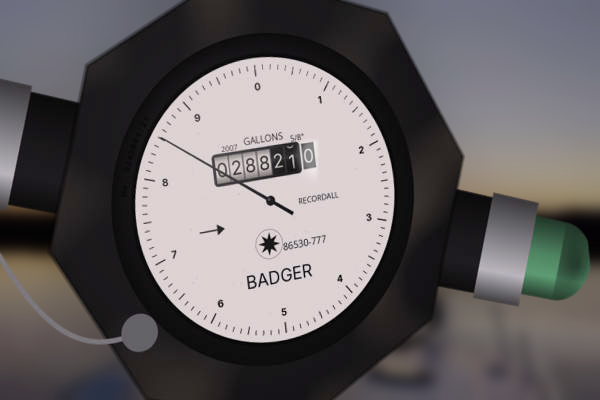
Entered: 288208.5; gal
